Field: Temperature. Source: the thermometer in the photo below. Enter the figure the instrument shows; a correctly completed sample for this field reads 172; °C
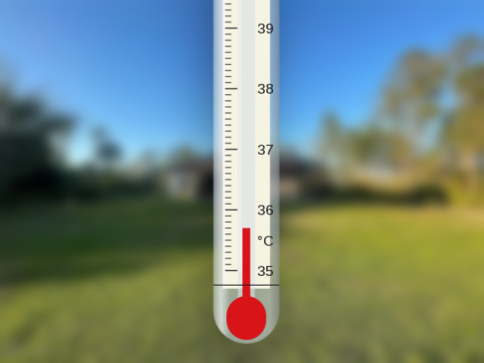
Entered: 35.7; °C
